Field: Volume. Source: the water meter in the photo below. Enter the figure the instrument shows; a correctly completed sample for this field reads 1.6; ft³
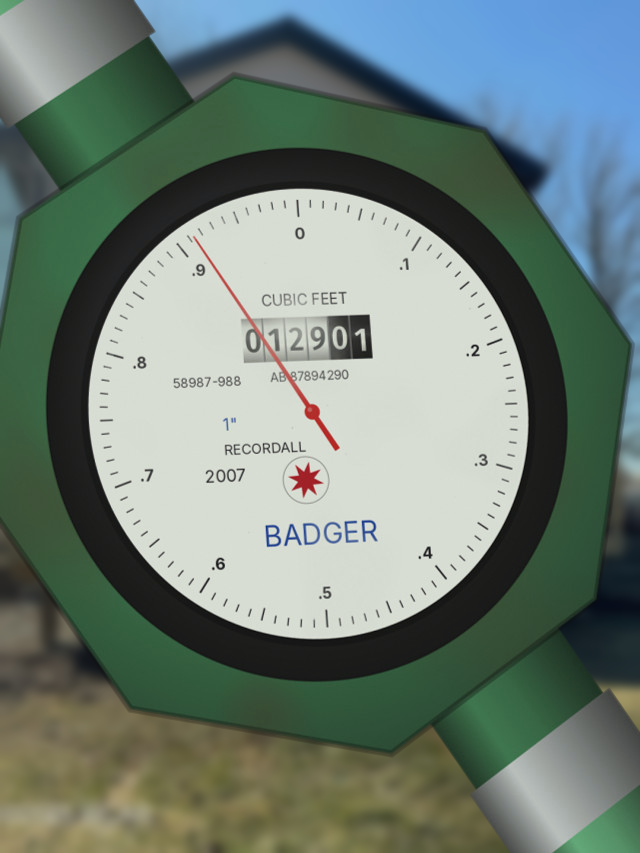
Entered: 12900.91; ft³
